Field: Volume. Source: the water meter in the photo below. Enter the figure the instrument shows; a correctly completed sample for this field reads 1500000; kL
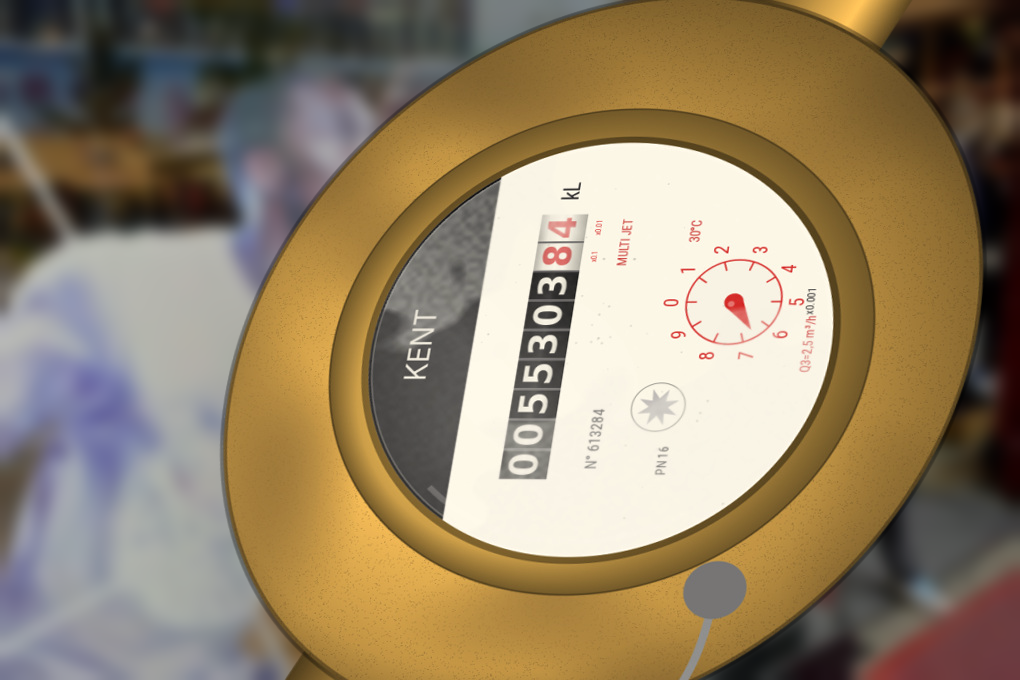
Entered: 55303.846; kL
